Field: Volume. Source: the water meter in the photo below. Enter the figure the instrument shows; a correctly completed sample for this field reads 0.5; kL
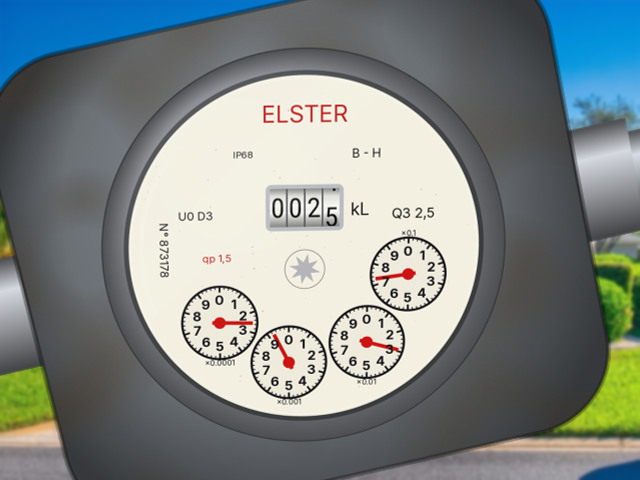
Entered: 24.7292; kL
